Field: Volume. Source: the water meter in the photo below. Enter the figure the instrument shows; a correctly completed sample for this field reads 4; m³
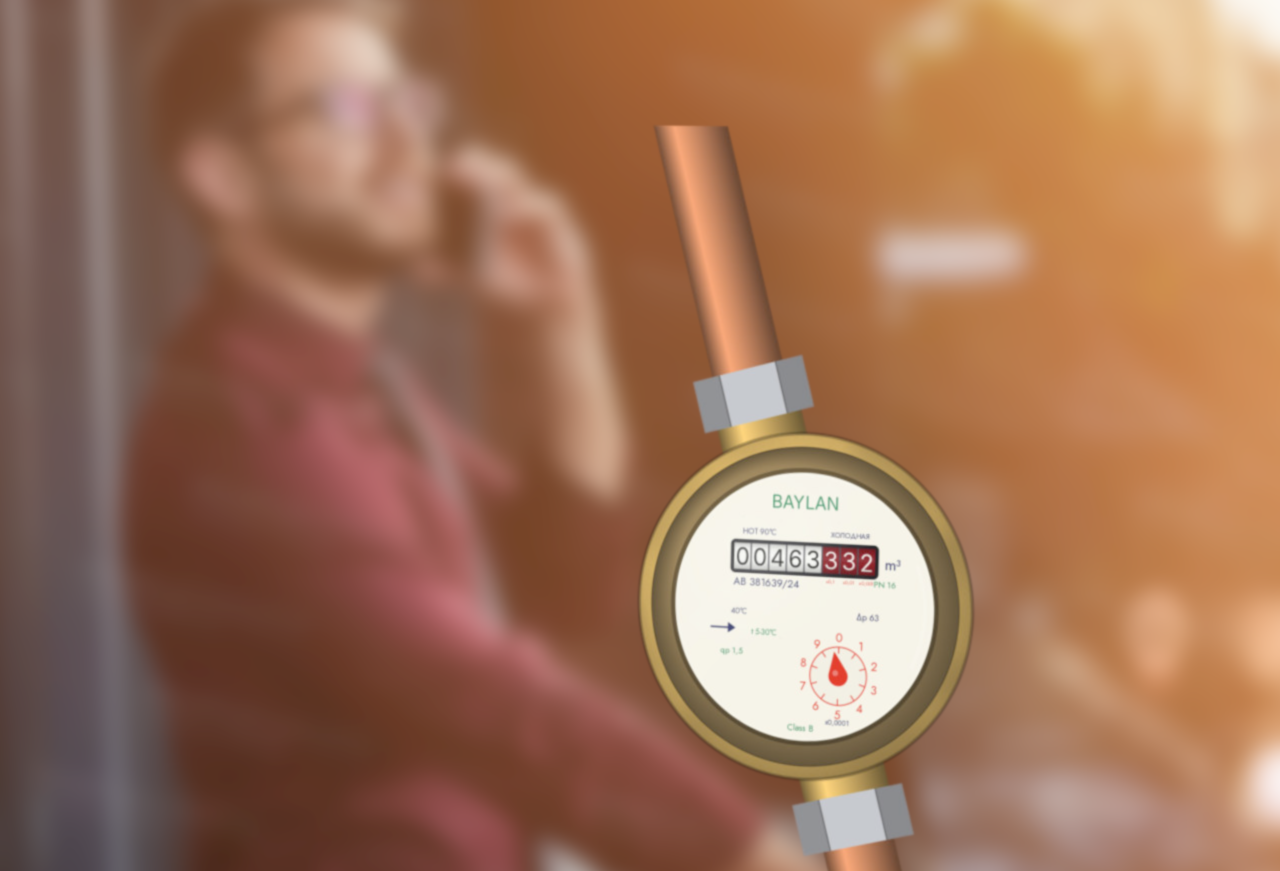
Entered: 463.3319; m³
